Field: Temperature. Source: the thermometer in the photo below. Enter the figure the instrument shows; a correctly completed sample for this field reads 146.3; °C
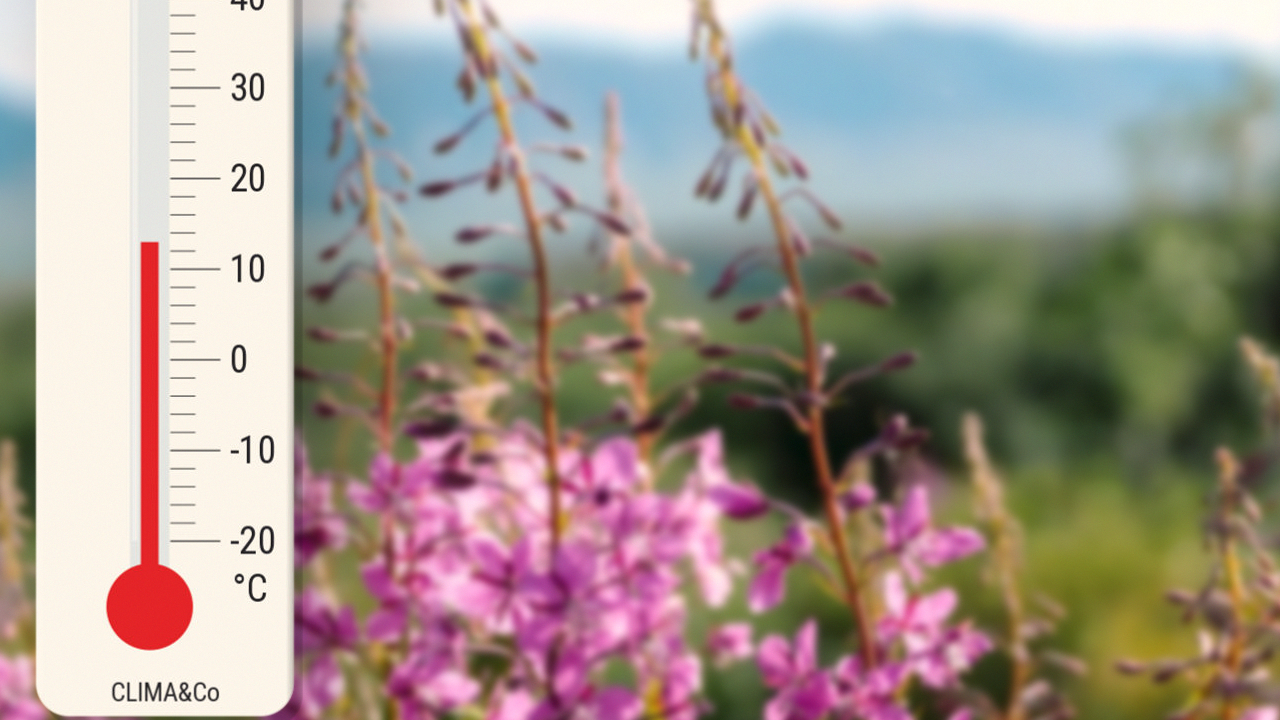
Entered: 13; °C
